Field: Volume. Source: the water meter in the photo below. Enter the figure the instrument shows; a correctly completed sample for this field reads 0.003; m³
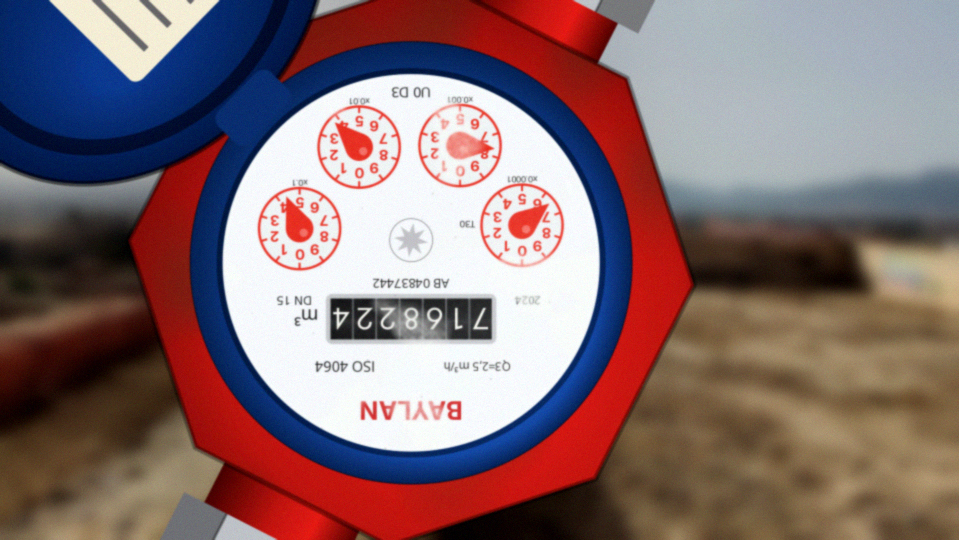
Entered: 7168224.4376; m³
